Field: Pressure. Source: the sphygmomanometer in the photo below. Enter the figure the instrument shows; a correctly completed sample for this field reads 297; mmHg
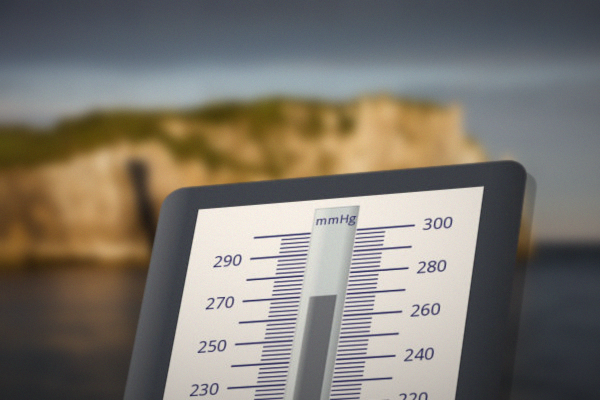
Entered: 270; mmHg
